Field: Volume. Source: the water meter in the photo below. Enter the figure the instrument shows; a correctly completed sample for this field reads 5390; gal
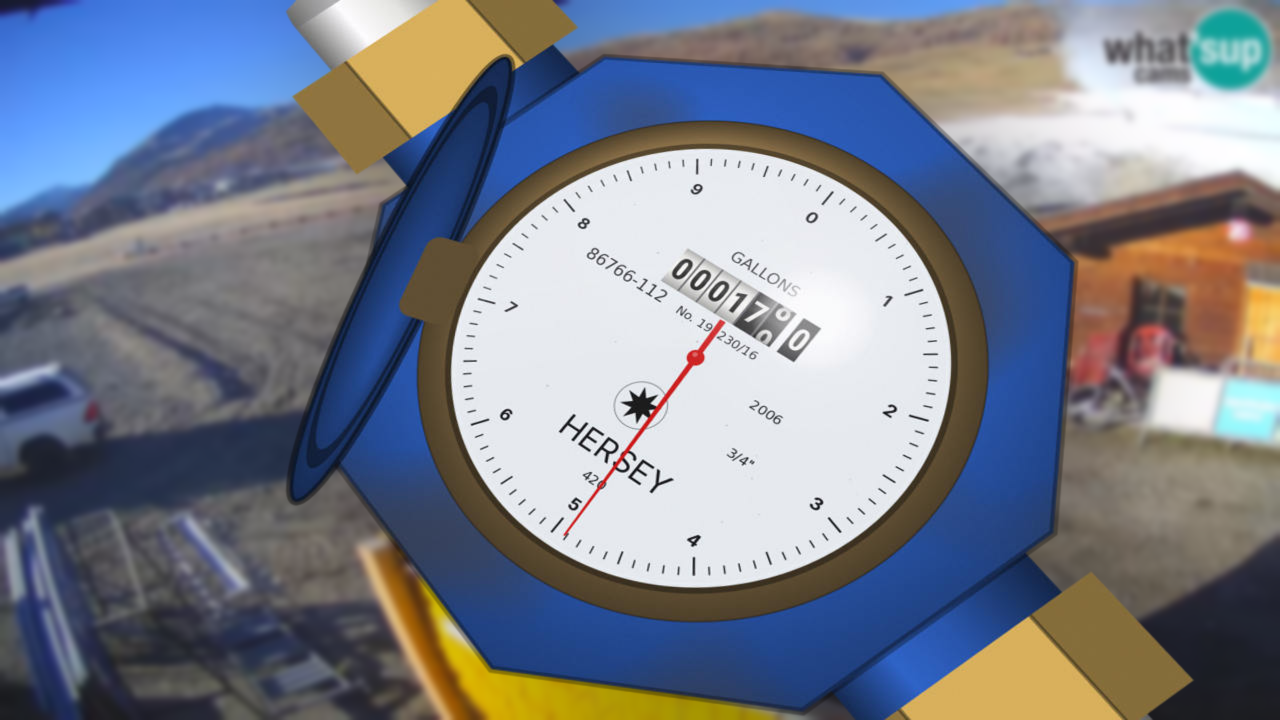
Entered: 1784.9; gal
